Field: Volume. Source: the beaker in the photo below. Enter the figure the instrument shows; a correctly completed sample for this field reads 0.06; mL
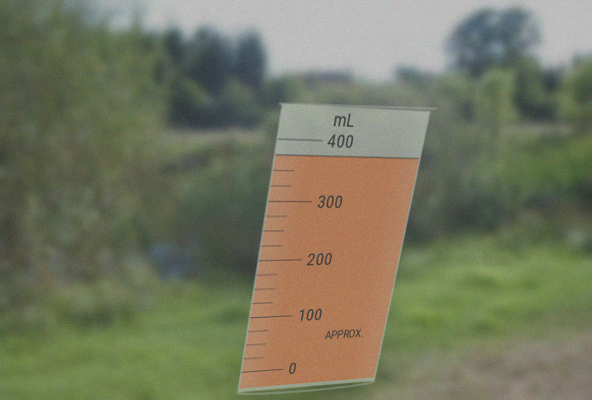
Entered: 375; mL
